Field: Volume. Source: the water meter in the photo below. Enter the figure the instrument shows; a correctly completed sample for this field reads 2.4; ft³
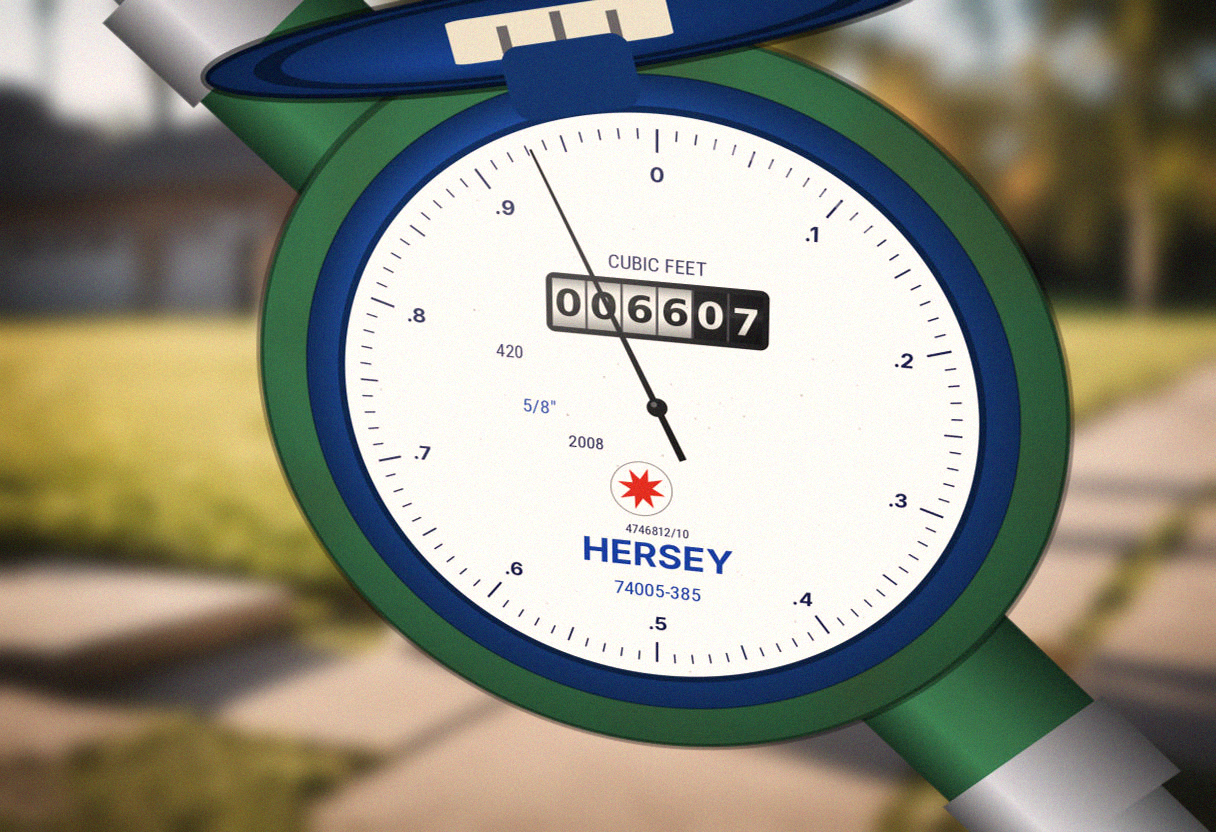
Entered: 6606.93; ft³
